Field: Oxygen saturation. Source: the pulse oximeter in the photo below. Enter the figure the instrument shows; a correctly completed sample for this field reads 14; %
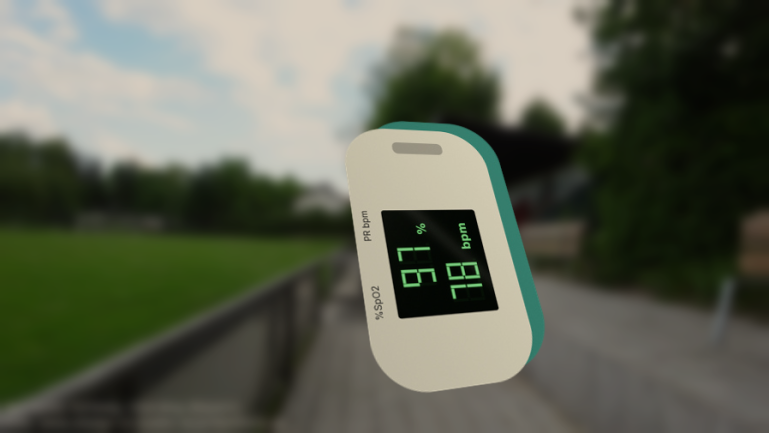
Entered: 97; %
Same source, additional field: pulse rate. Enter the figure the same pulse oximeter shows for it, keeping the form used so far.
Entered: 78; bpm
